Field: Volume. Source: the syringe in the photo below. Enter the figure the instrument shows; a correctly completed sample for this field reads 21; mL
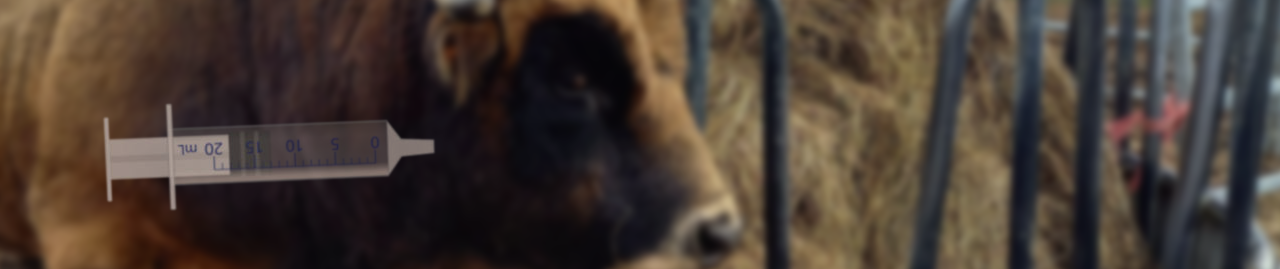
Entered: 13; mL
